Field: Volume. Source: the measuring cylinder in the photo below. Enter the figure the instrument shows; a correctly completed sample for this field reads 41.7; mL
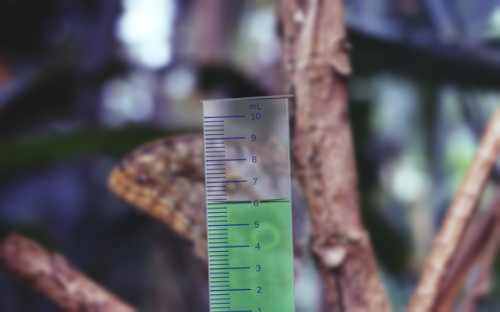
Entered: 6; mL
